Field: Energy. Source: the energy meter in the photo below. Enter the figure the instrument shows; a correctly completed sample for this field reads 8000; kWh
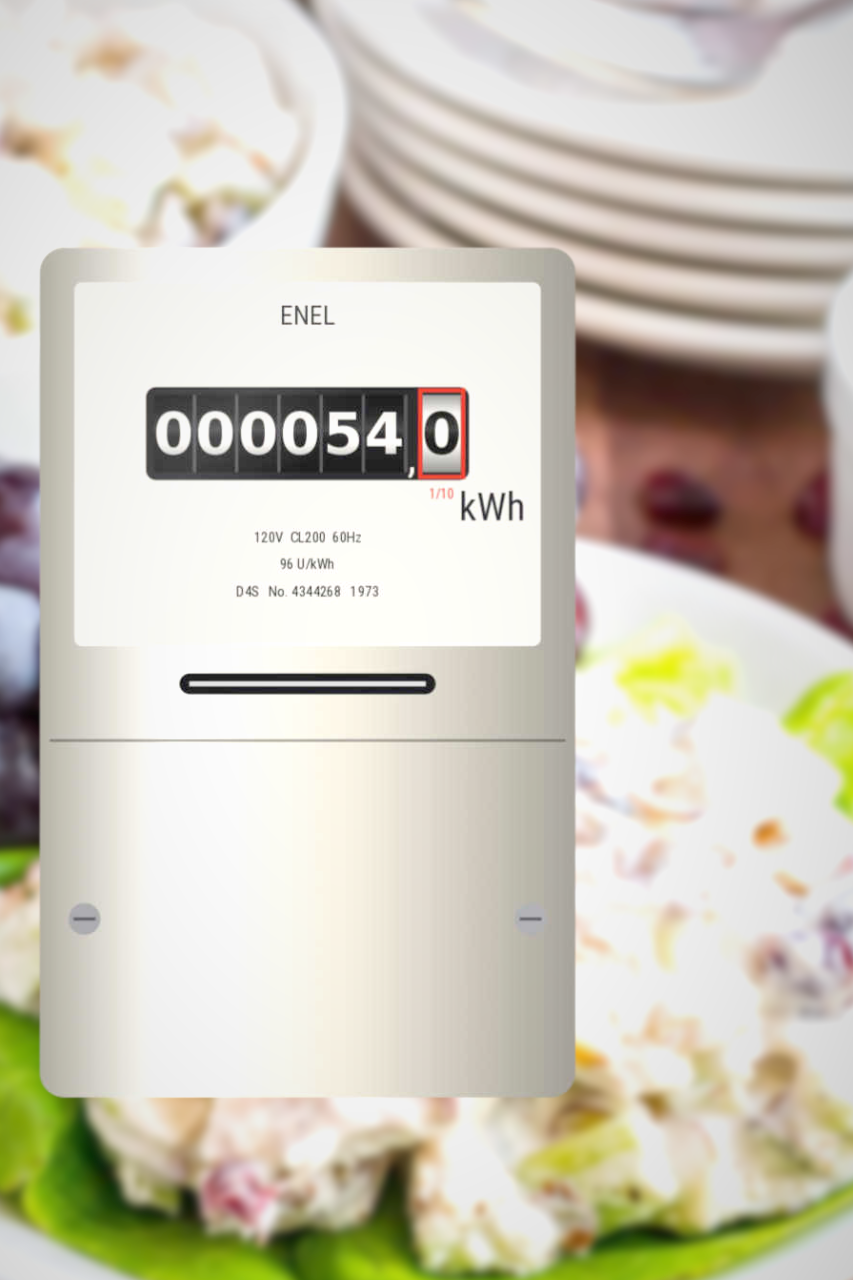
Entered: 54.0; kWh
